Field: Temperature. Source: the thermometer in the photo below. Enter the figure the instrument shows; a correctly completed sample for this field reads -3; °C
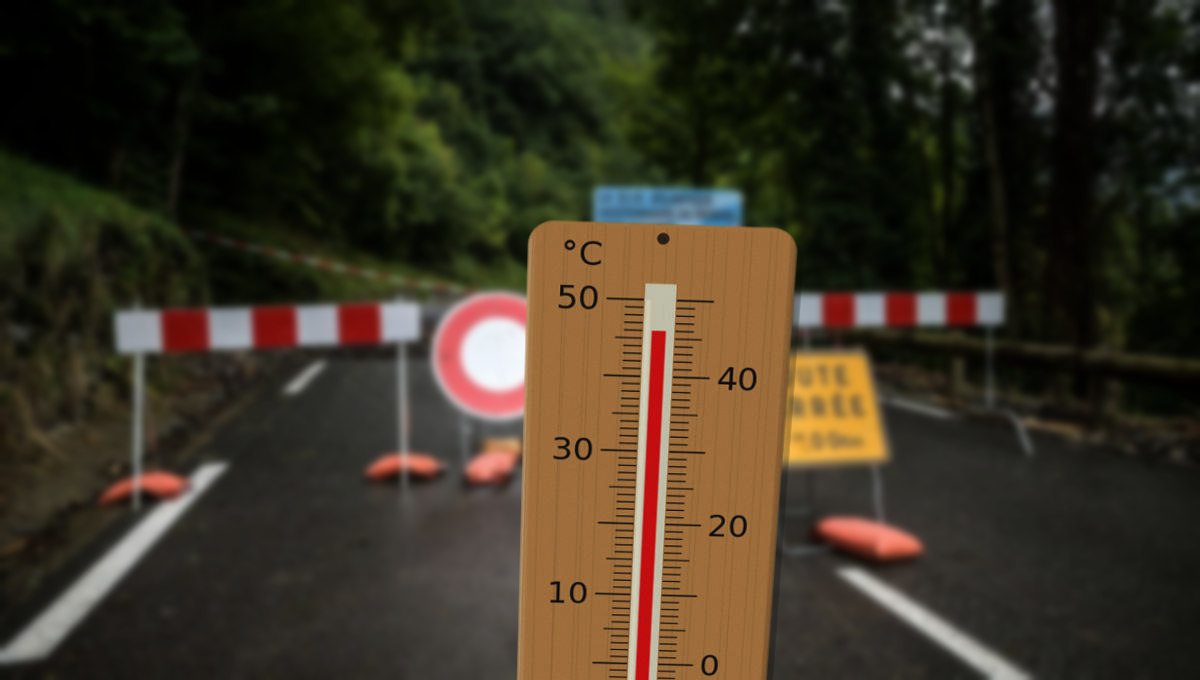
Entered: 46; °C
